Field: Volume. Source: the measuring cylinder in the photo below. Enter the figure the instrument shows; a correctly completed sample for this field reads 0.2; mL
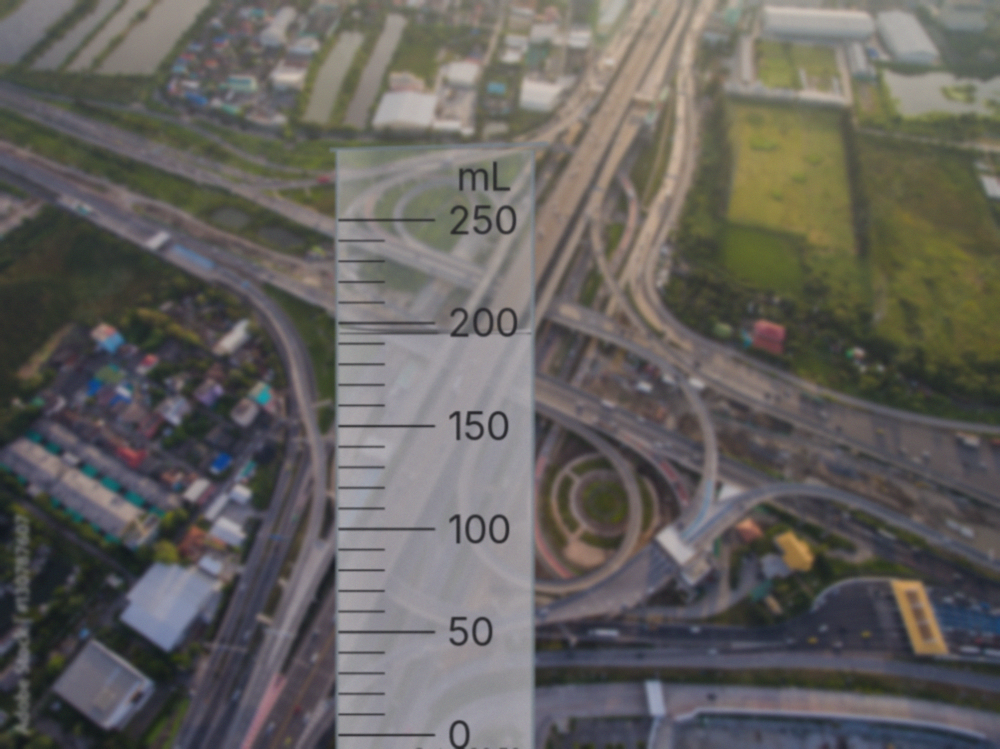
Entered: 195; mL
